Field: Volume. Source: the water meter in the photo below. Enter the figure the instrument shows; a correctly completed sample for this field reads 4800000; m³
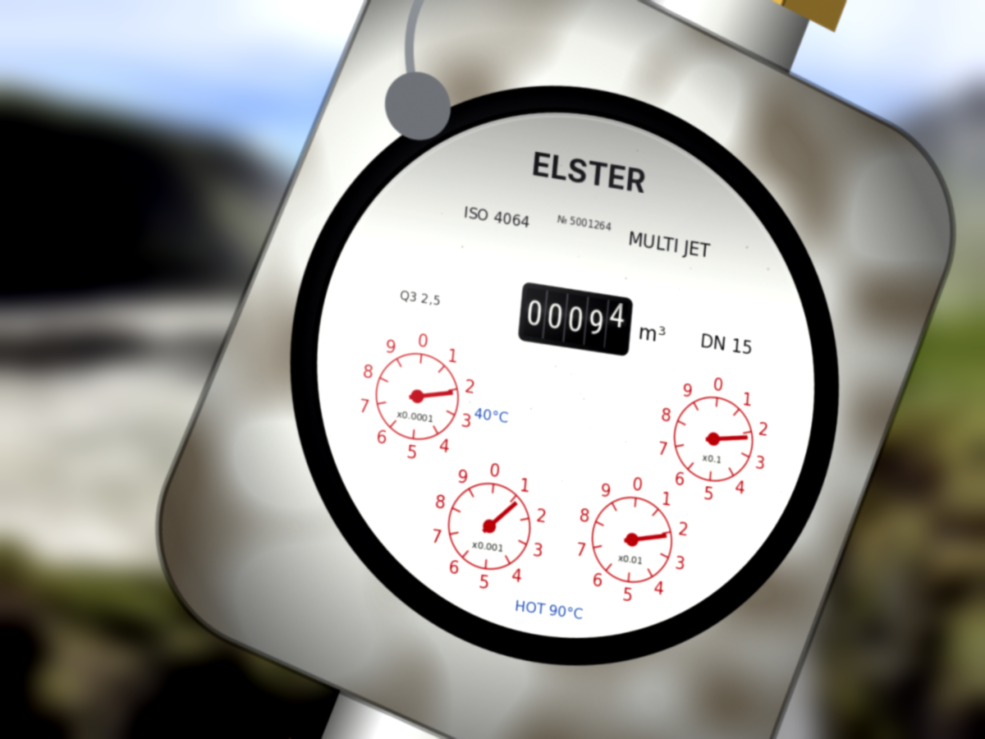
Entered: 94.2212; m³
